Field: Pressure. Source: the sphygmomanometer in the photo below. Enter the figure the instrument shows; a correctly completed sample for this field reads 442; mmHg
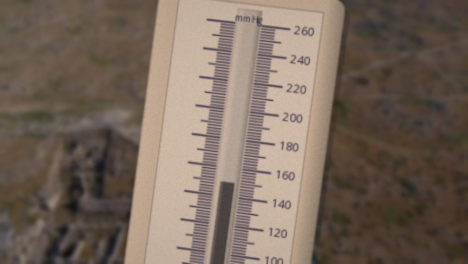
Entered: 150; mmHg
